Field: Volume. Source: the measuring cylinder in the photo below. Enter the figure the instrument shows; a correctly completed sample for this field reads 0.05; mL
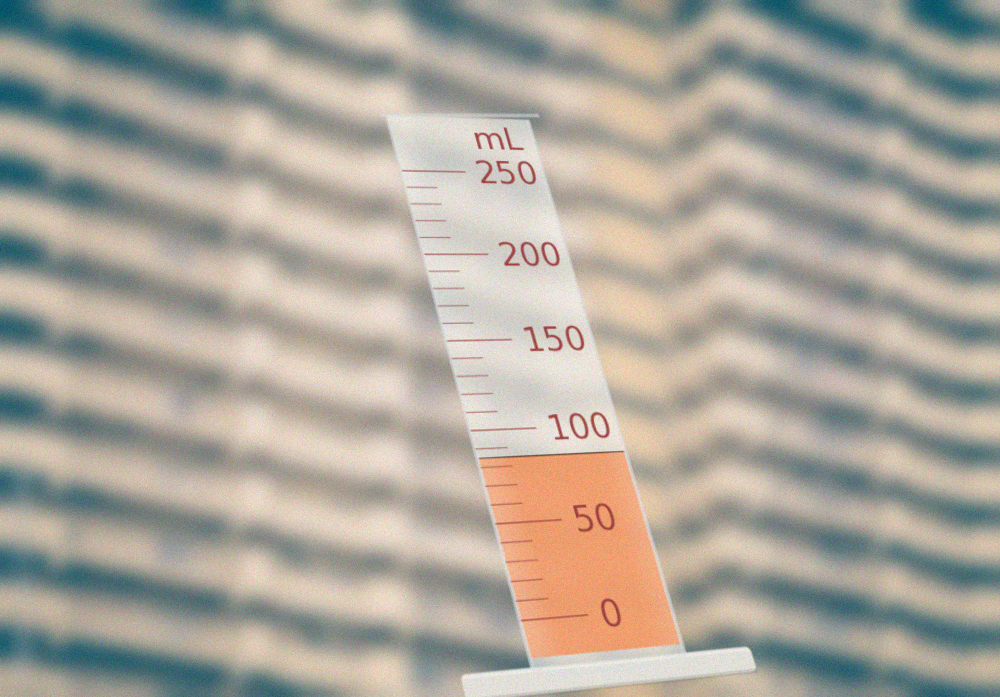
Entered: 85; mL
